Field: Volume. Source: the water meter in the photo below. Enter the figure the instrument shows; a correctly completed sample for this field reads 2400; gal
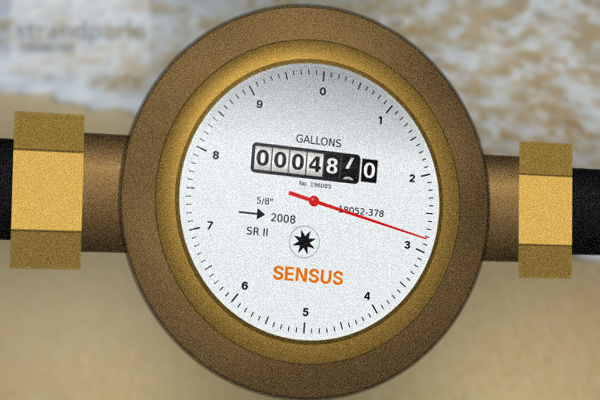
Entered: 4872.8; gal
